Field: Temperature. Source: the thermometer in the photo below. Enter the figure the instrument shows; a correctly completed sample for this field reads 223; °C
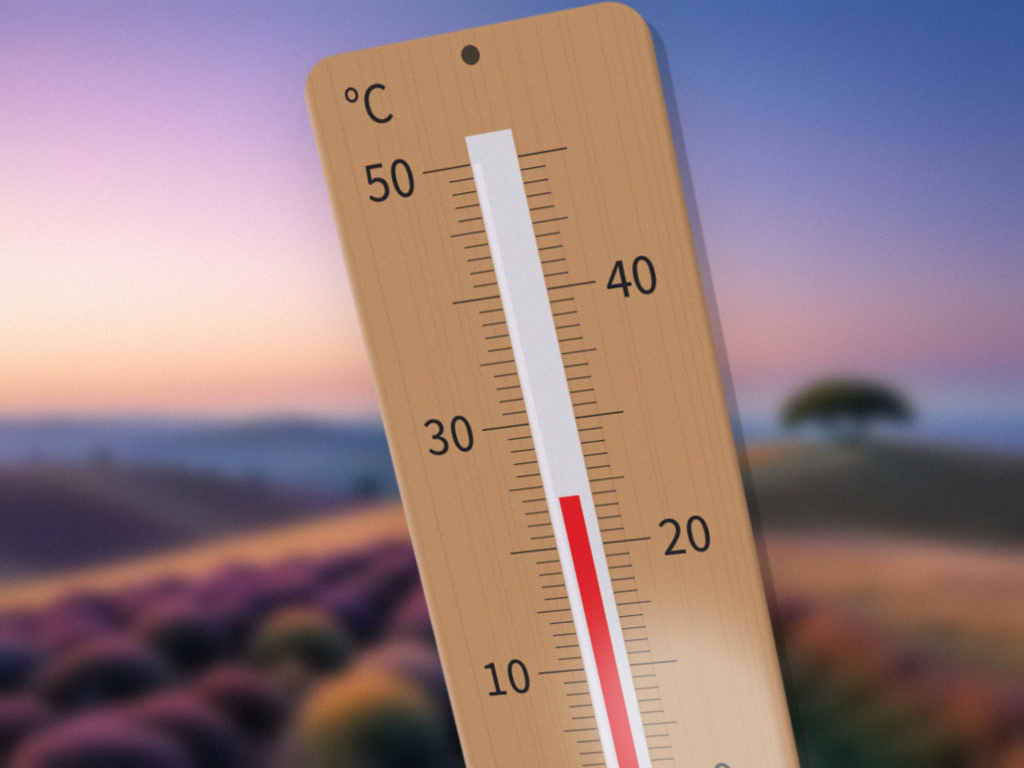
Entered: 24; °C
